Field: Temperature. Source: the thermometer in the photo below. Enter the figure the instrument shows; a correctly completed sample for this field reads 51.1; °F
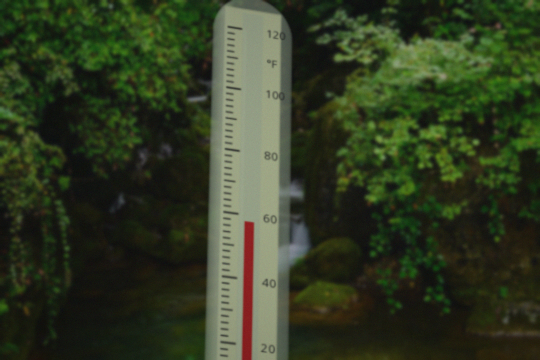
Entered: 58; °F
